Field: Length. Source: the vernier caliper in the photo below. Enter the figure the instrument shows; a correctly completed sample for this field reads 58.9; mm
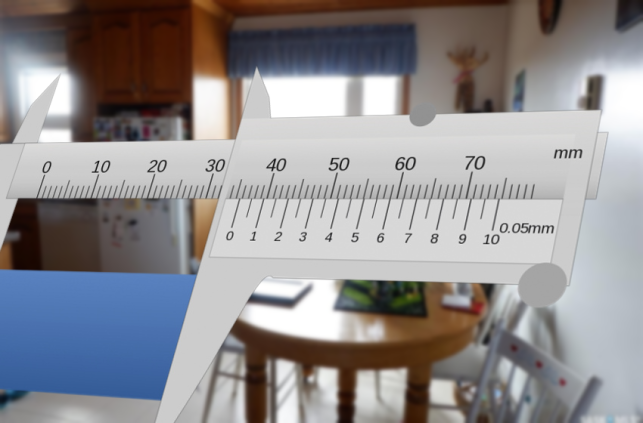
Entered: 35.6; mm
